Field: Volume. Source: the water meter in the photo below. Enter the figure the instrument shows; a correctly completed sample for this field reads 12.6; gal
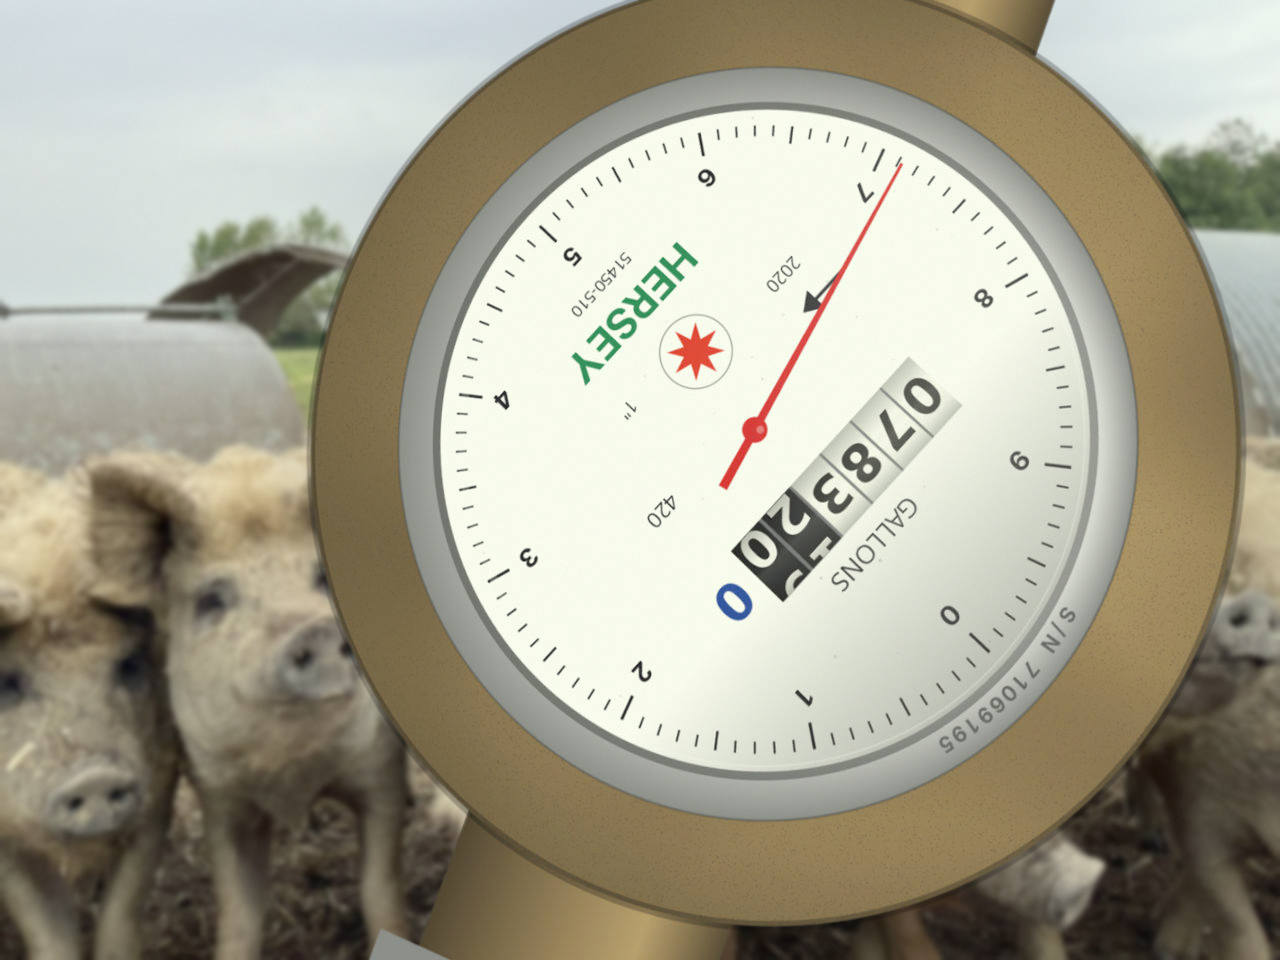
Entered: 783197.1; gal
